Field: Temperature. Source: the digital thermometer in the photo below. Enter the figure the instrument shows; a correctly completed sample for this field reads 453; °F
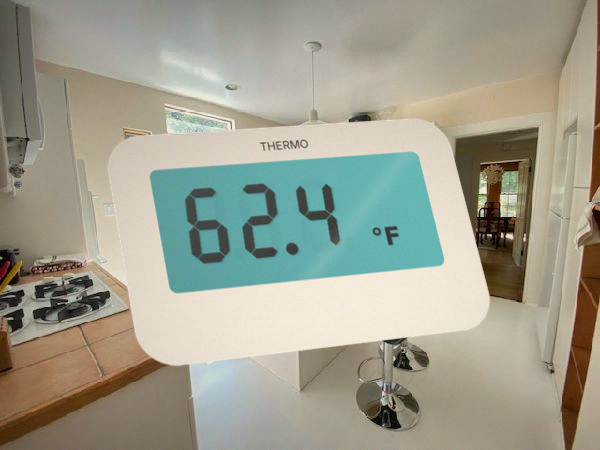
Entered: 62.4; °F
